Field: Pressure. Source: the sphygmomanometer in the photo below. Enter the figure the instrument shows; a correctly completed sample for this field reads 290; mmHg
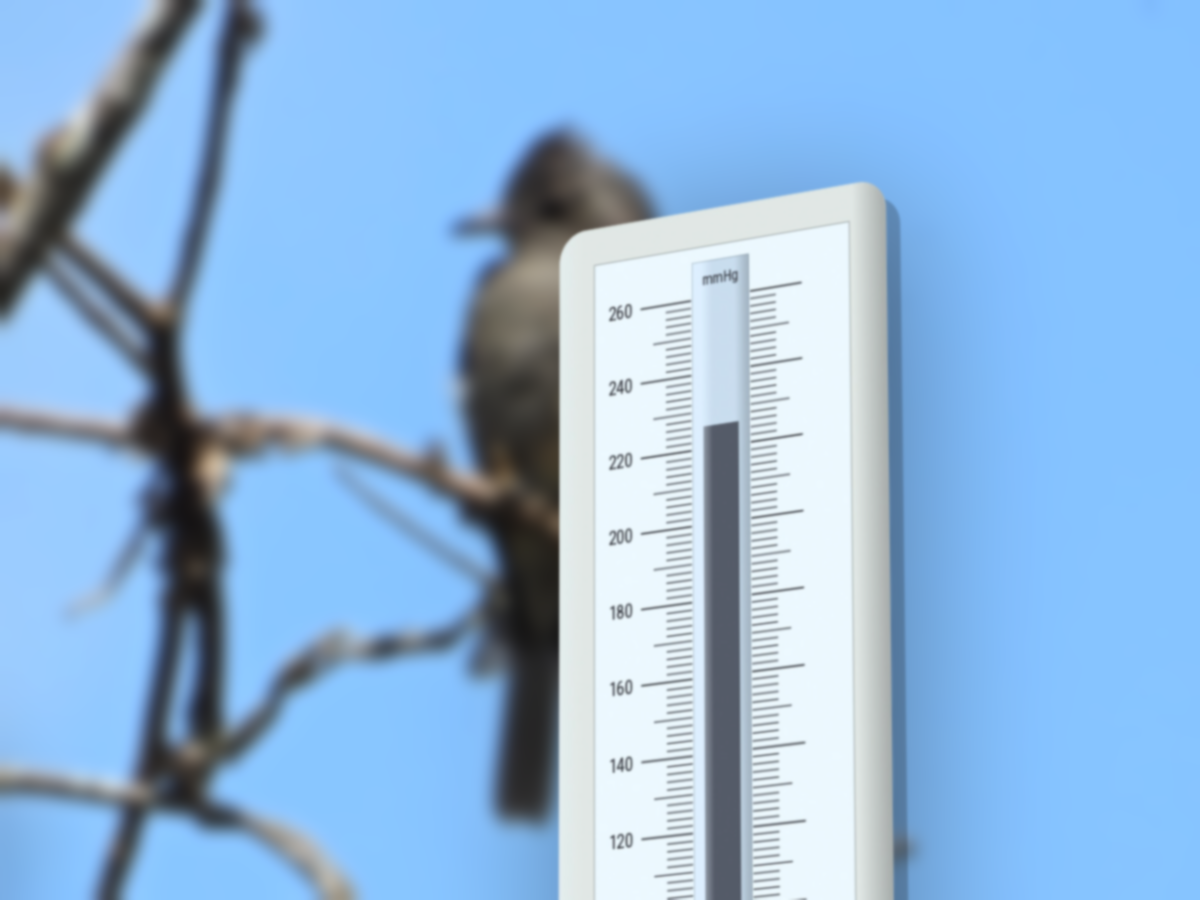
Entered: 226; mmHg
